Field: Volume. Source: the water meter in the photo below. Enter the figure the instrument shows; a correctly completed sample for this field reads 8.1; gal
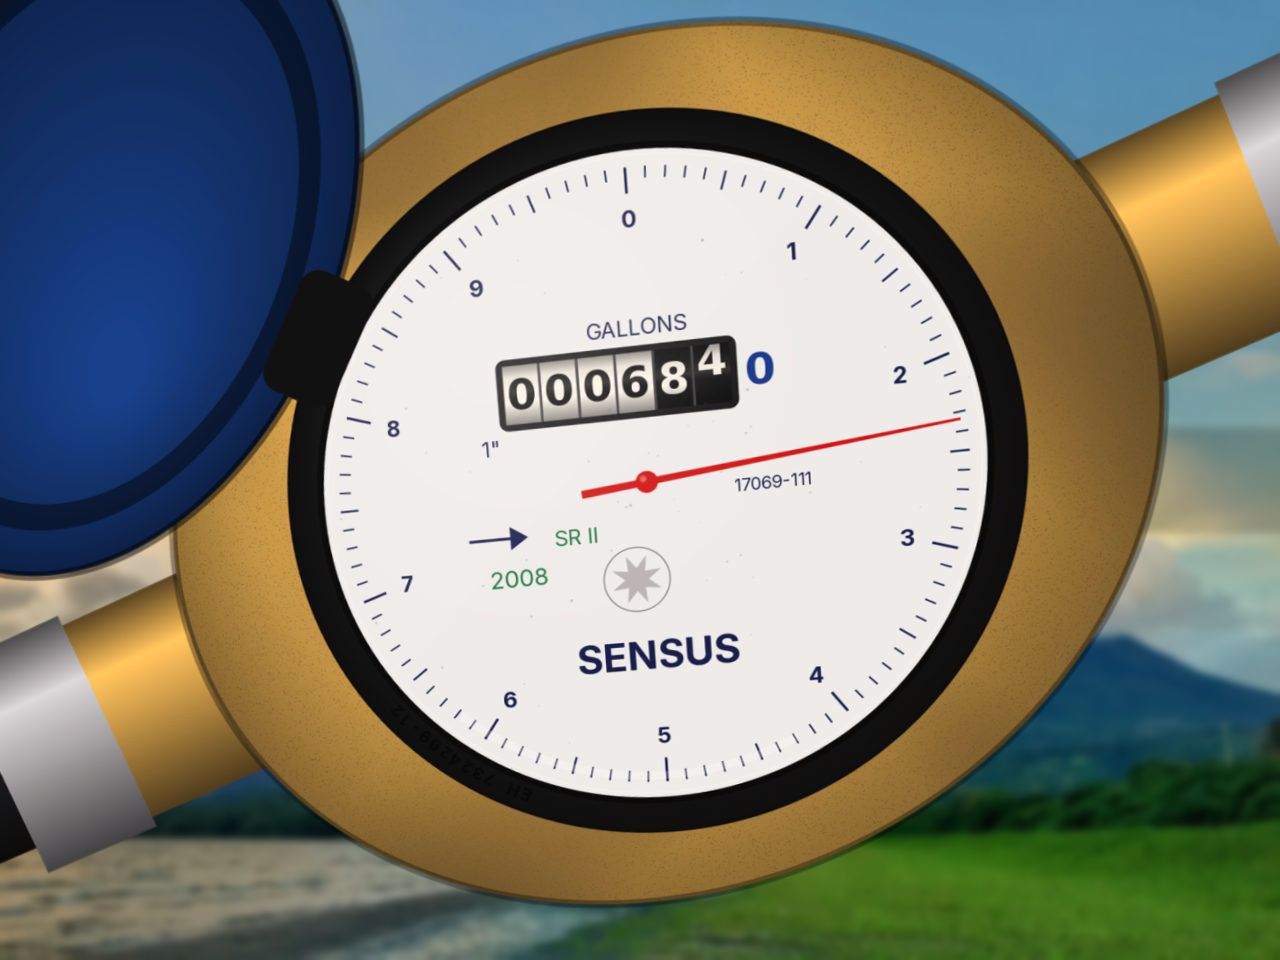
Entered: 6842.3; gal
